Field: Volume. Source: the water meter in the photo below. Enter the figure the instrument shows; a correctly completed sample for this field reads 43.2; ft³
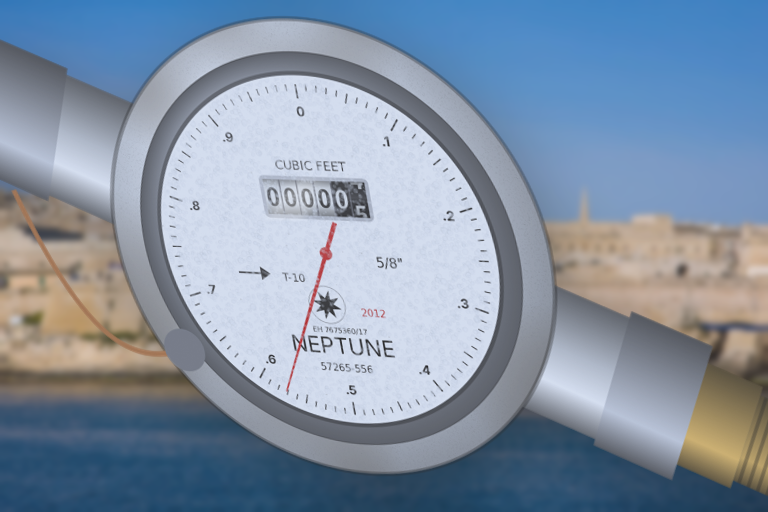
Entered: 4.57; ft³
